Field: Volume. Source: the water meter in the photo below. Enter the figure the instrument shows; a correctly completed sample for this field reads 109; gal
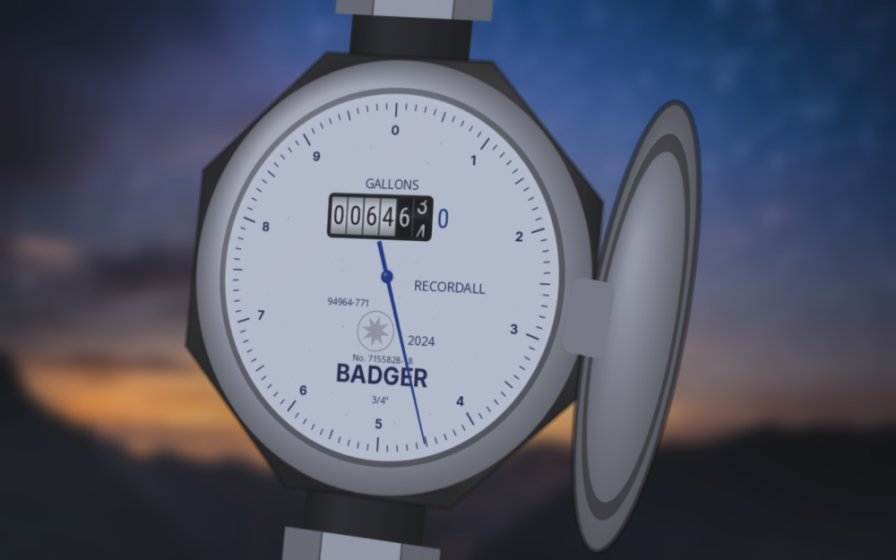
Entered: 64634.5; gal
